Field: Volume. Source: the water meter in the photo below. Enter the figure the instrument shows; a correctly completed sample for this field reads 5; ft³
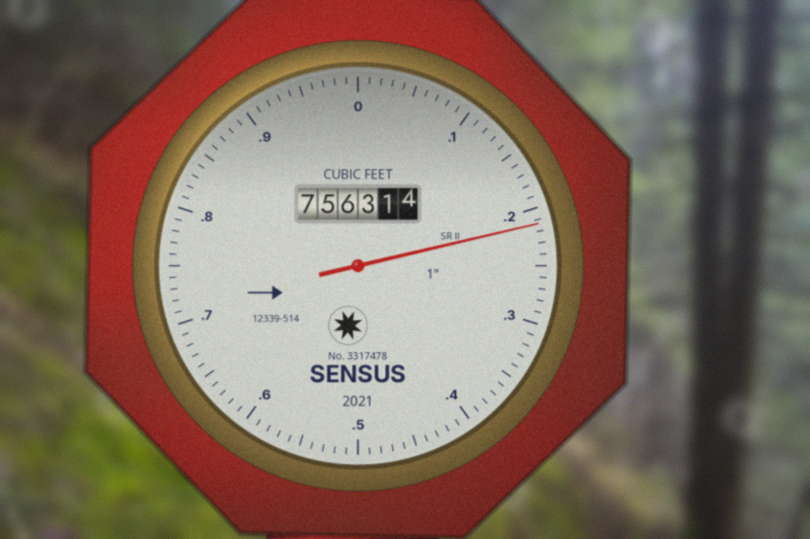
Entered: 756314.21; ft³
